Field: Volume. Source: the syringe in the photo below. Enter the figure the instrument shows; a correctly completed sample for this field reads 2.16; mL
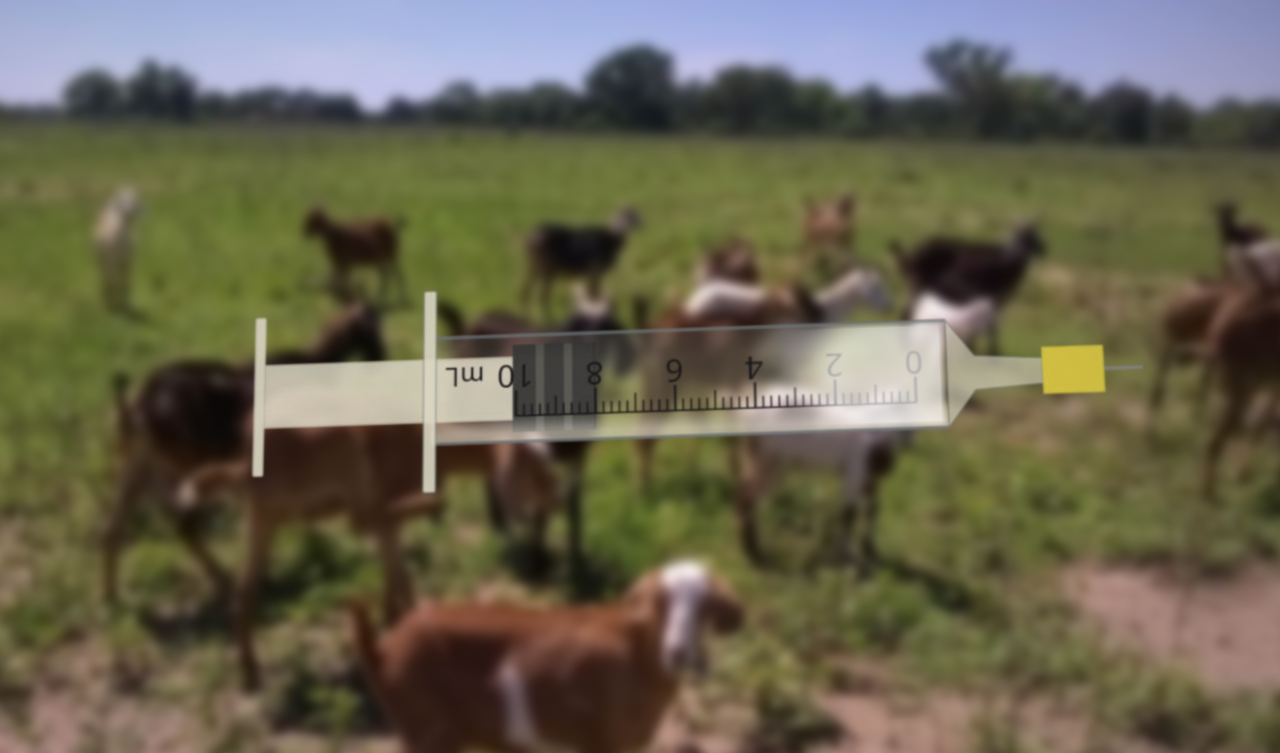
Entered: 8; mL
